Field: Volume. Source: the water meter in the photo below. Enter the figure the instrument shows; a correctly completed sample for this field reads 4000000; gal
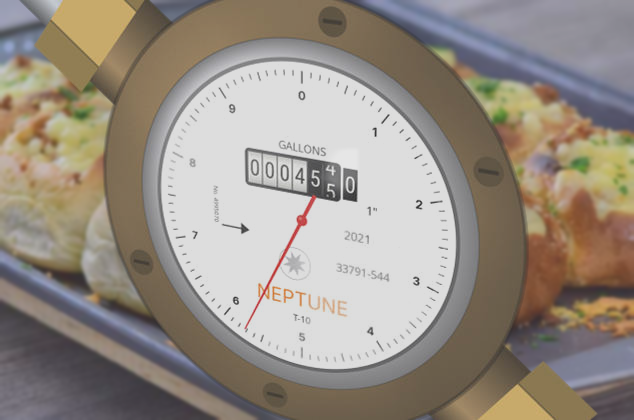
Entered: 4545.7; gal
